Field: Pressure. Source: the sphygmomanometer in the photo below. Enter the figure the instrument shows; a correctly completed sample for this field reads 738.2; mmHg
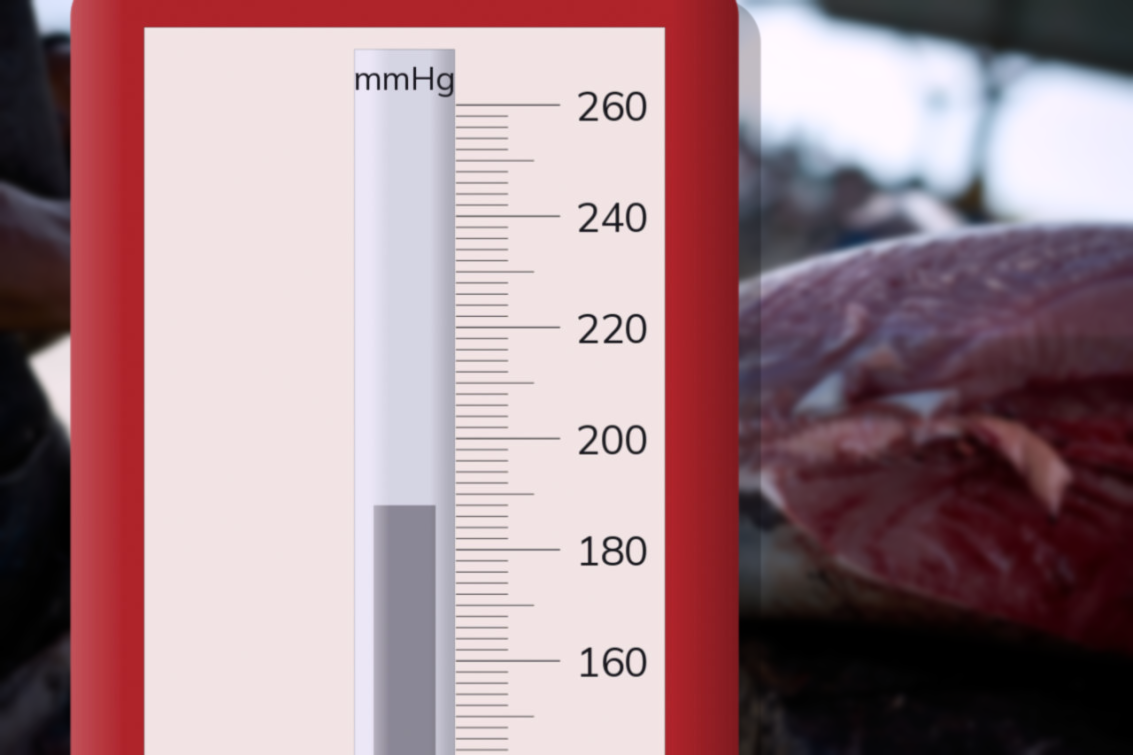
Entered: 188; mmHg
